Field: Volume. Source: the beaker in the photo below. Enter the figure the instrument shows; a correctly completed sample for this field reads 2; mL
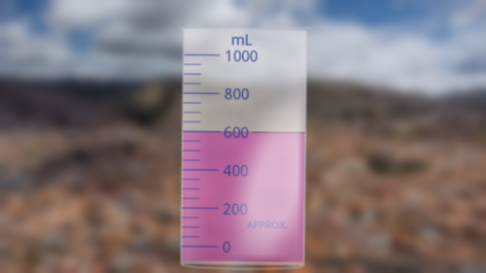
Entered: 600; mL
